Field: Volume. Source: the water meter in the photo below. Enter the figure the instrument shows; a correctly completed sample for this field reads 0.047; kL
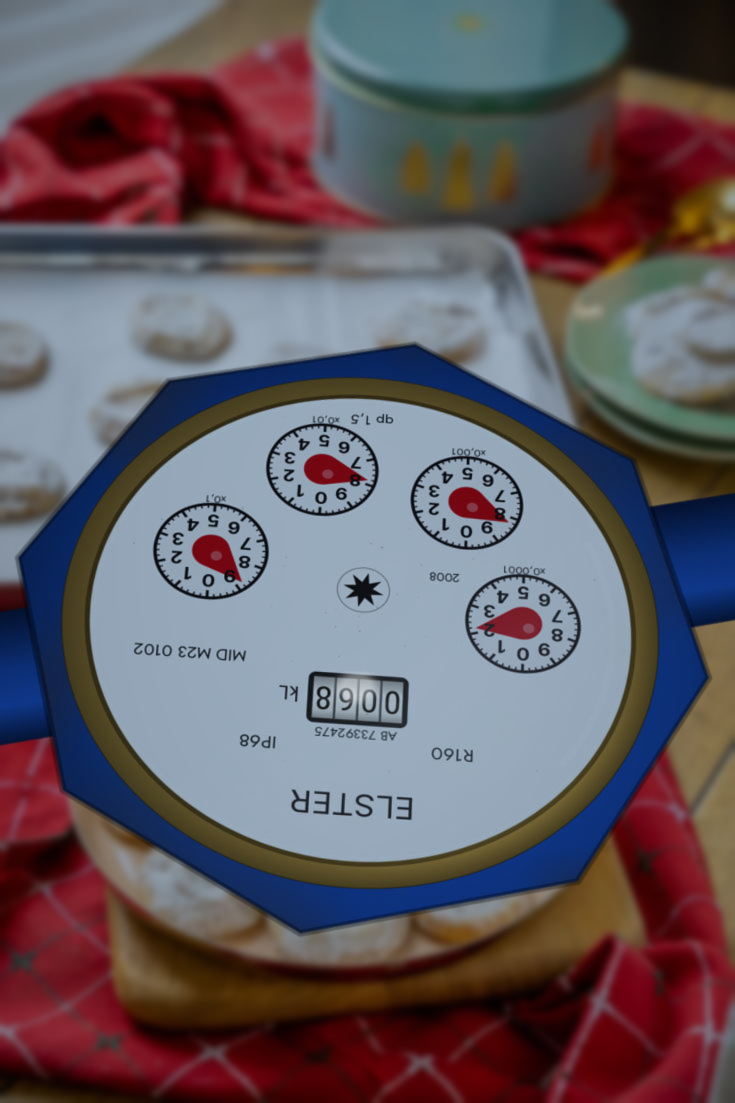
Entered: 68.8782; kL
